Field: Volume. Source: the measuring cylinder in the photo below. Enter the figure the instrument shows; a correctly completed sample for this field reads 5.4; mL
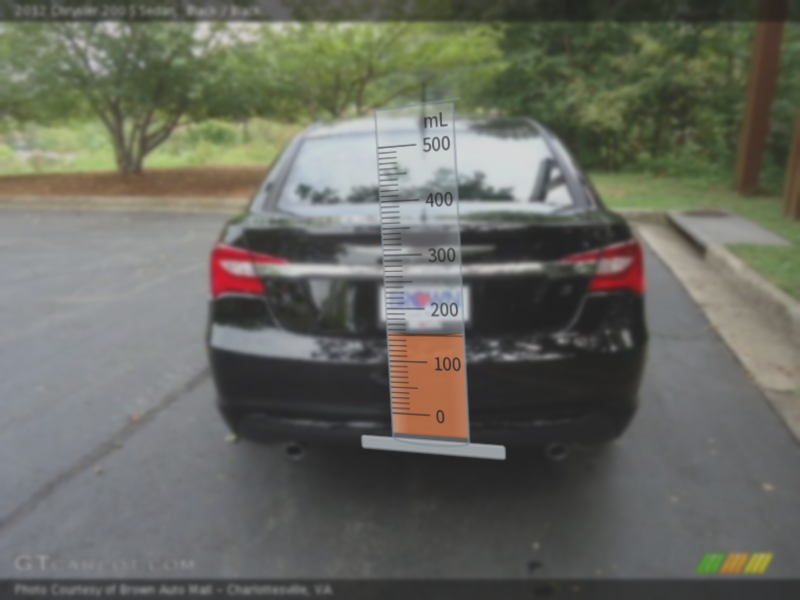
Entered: 150; mL
